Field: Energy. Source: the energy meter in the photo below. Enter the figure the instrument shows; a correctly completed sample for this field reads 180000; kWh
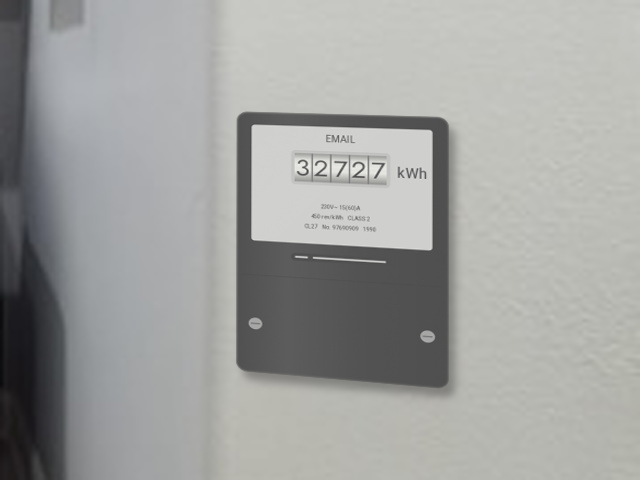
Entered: 32727; kWh
